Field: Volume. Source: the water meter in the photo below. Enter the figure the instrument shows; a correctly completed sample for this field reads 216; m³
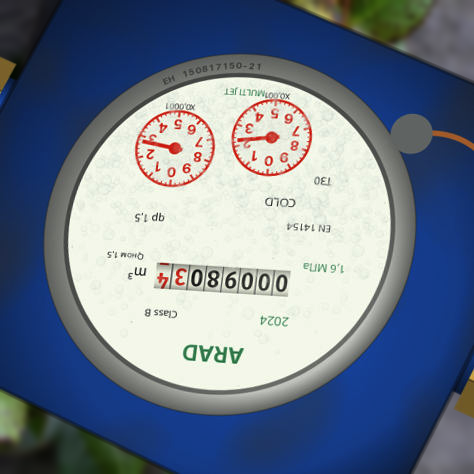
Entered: 980.3422; m³
